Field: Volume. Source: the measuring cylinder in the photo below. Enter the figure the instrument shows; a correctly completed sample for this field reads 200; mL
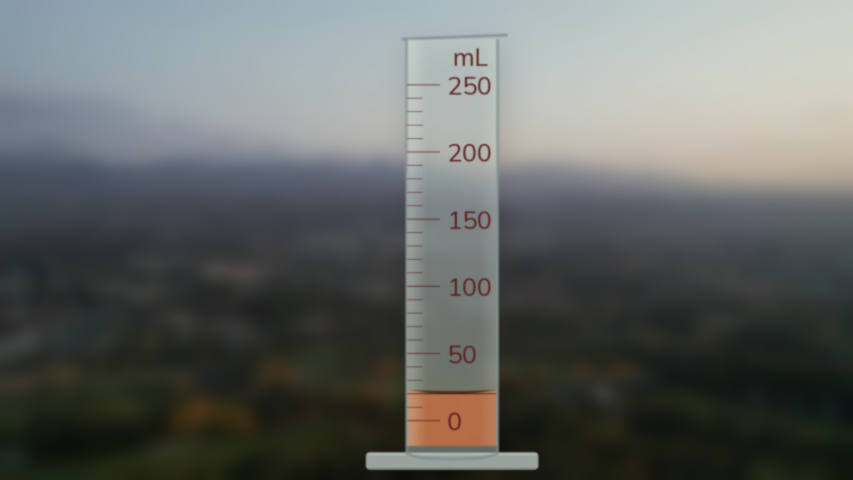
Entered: 20; mL
